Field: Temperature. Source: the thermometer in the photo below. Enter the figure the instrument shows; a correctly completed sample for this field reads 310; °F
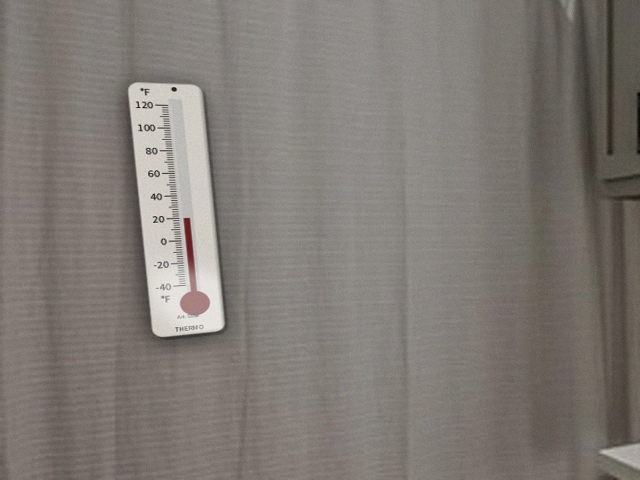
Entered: 20; °F
